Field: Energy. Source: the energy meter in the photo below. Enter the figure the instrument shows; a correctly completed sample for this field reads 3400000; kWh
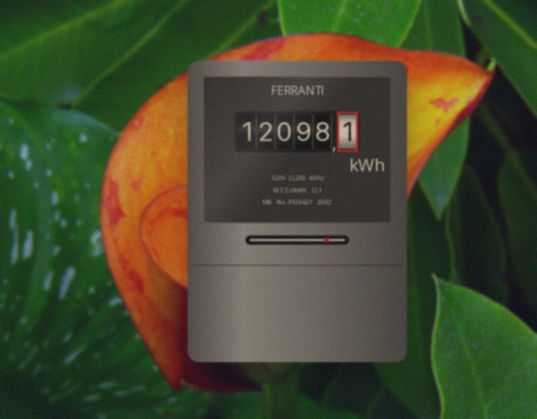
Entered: 12098.1; kWh
